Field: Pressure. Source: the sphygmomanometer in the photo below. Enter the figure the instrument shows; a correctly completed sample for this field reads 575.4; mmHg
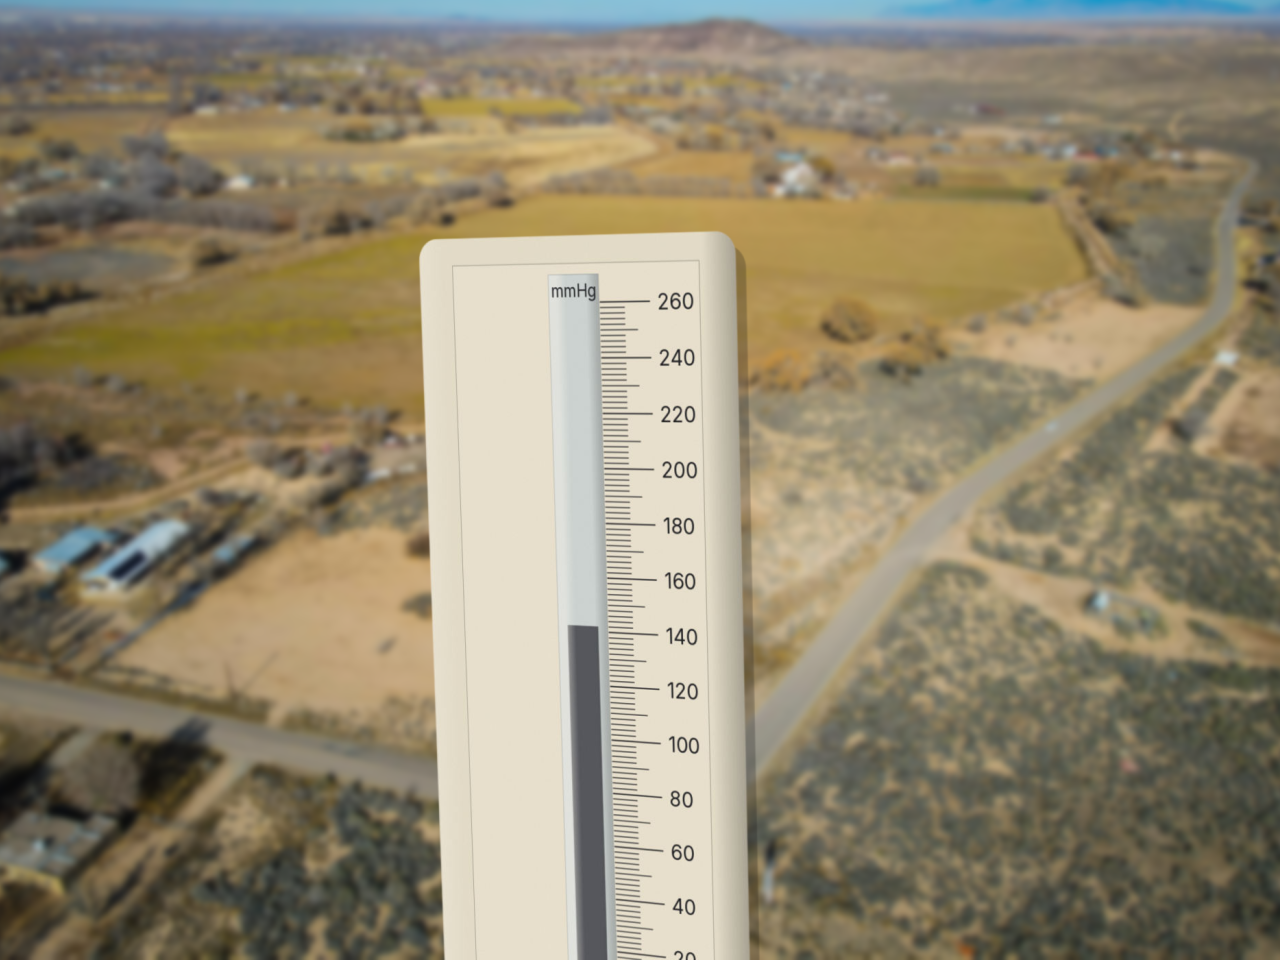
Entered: 142; mmHg
